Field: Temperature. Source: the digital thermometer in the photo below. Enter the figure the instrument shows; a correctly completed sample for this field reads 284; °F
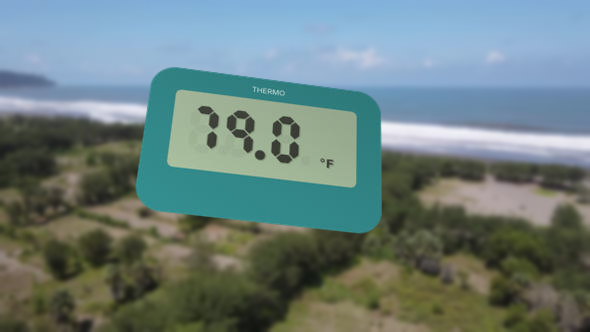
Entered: 79.0; °F
